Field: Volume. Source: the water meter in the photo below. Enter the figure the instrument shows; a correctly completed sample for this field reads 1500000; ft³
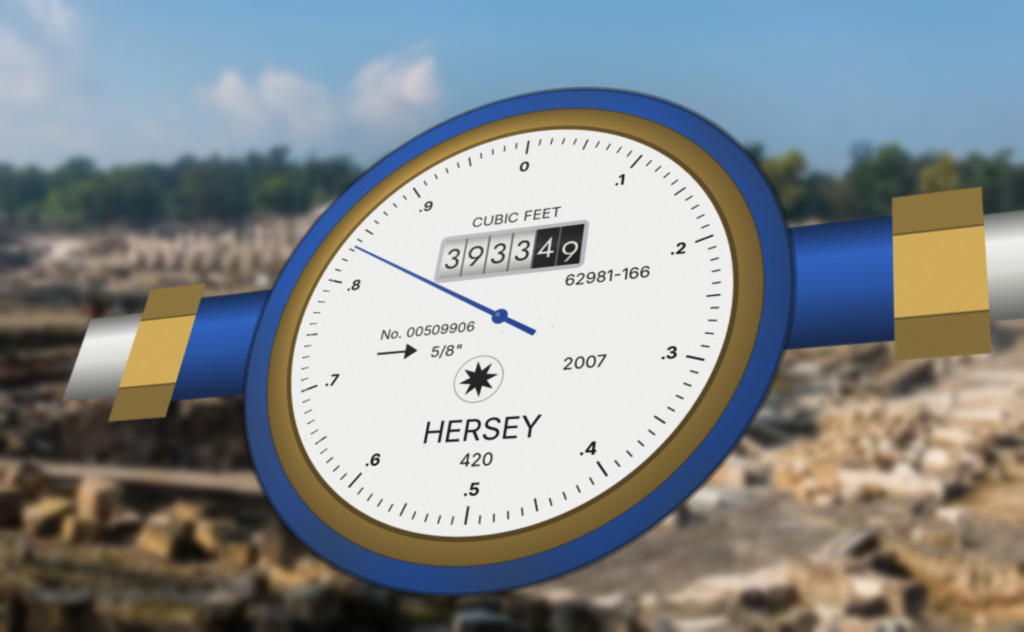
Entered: 393348.83; ft³
